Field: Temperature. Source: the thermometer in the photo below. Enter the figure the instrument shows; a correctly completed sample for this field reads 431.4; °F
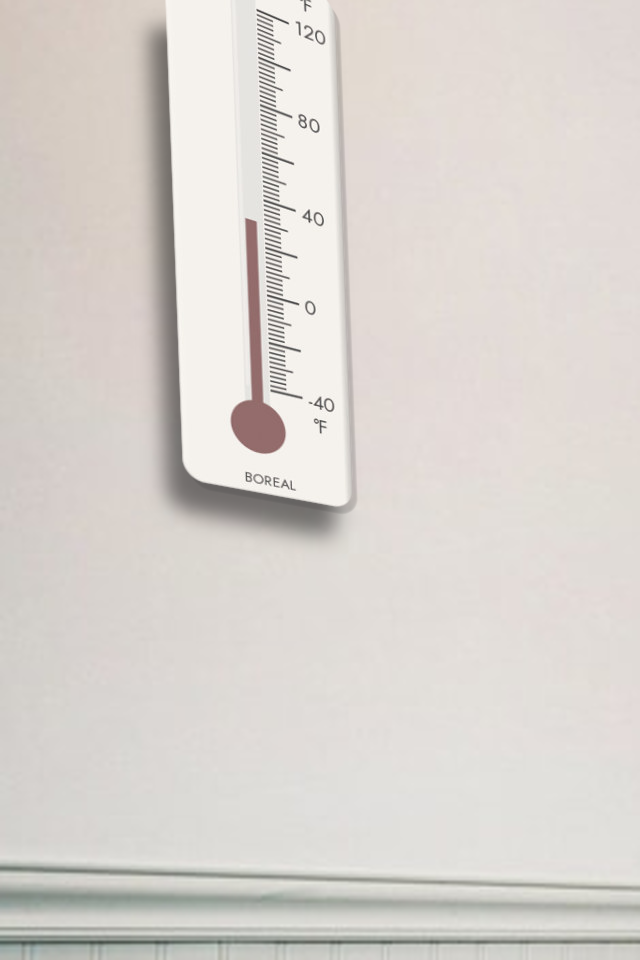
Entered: 30; °F
